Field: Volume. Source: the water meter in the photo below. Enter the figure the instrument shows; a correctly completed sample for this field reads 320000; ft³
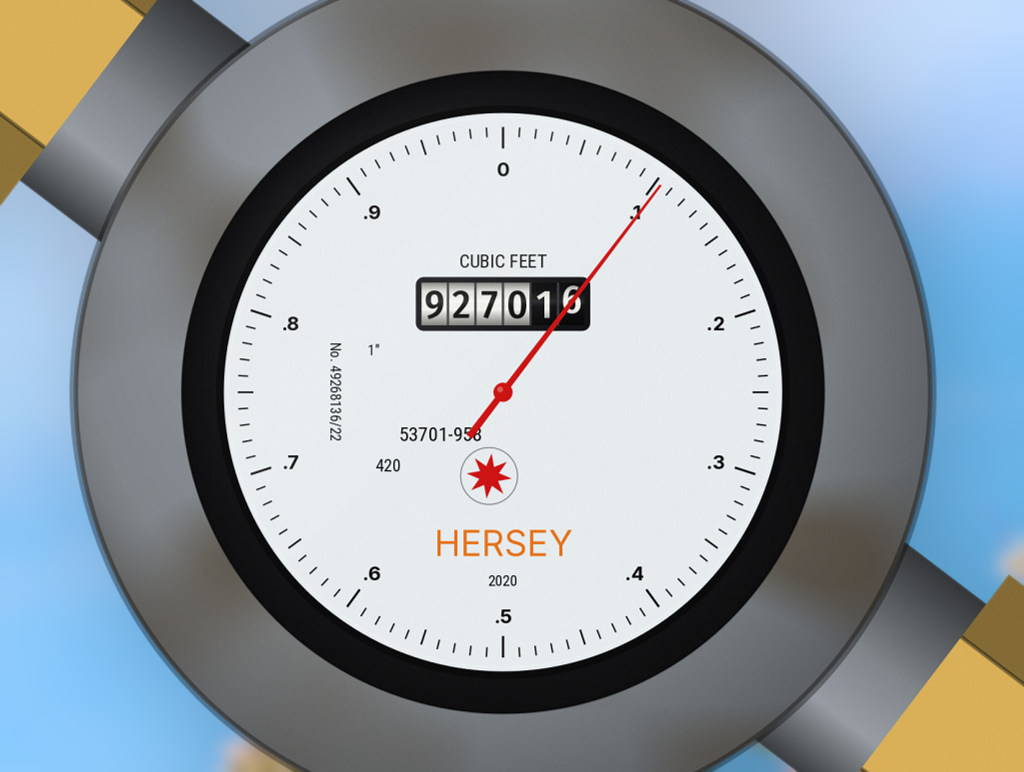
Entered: 927016.10; ft³
